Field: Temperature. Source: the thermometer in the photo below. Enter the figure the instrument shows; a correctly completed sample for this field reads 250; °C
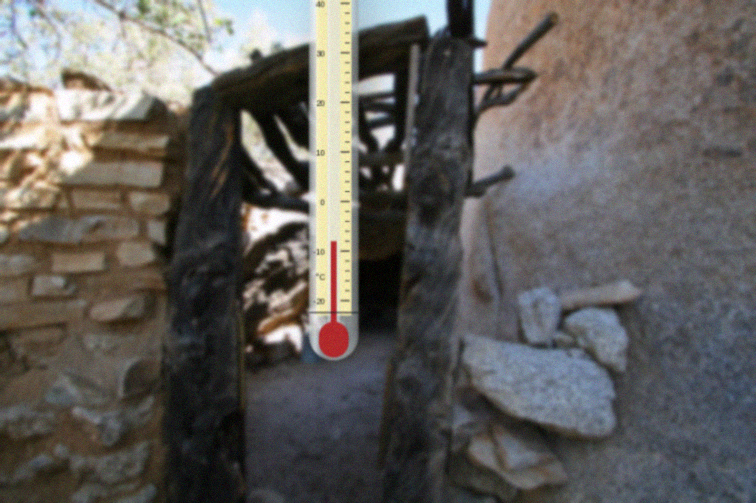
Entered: -8; °C
